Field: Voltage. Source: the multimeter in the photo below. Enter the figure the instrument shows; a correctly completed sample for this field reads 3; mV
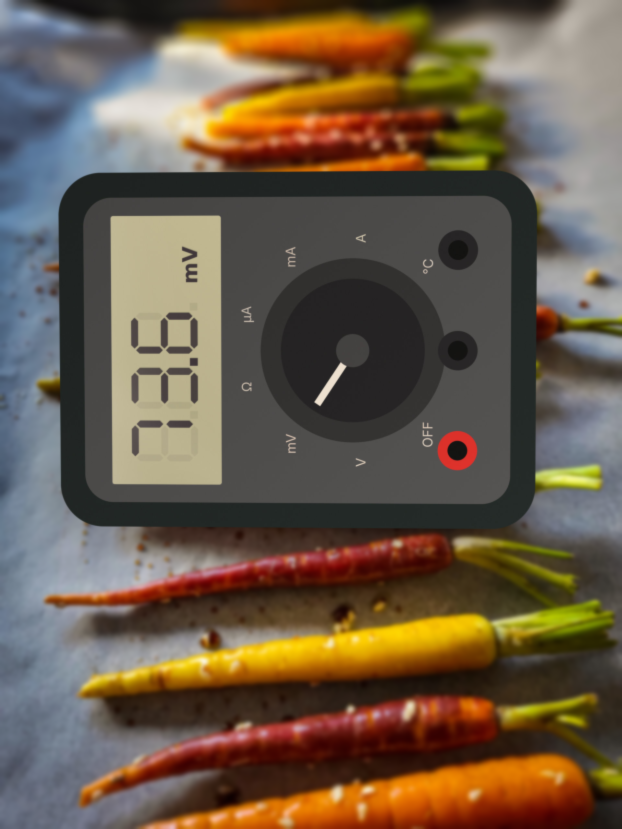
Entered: 73.6; mV
